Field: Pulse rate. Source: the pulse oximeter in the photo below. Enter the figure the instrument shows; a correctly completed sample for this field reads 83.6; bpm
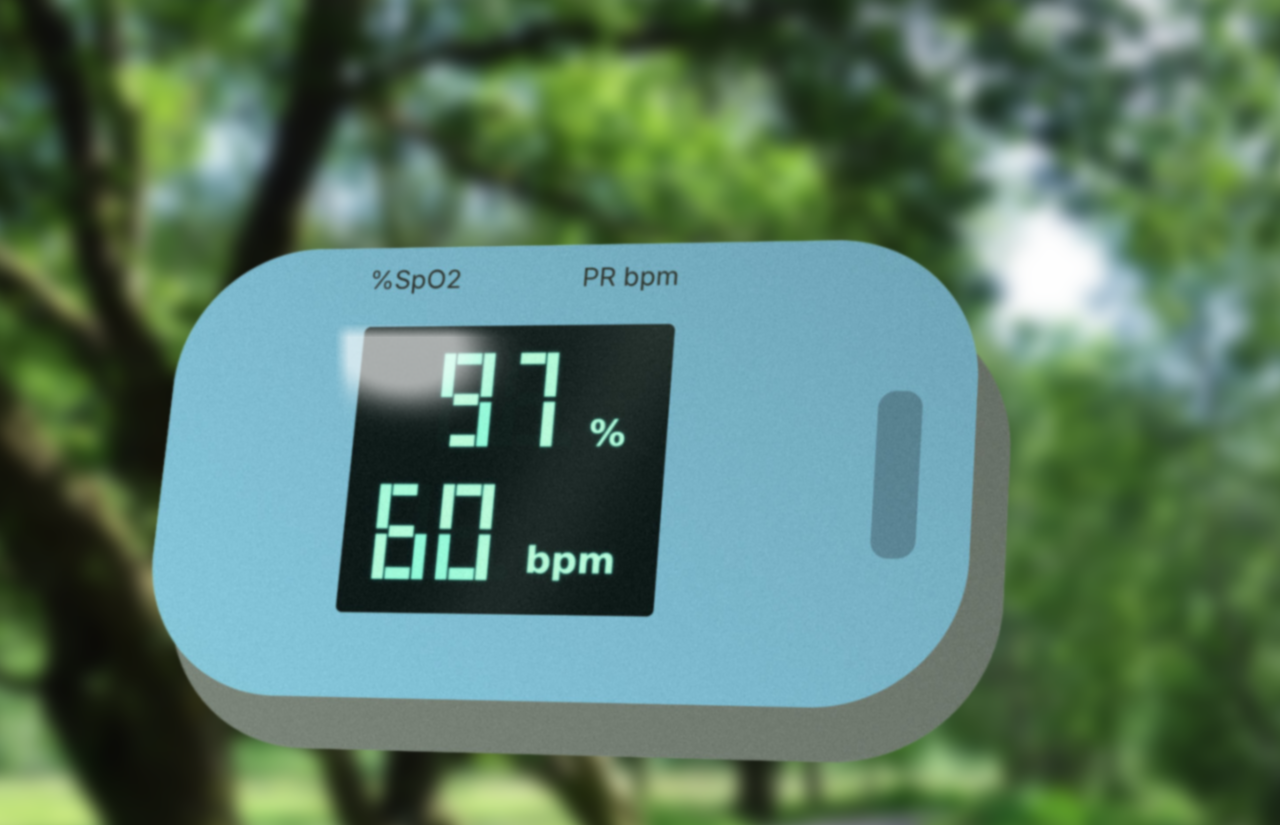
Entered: 60; bpm
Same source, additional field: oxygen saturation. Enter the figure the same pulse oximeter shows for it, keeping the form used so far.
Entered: 97; %
